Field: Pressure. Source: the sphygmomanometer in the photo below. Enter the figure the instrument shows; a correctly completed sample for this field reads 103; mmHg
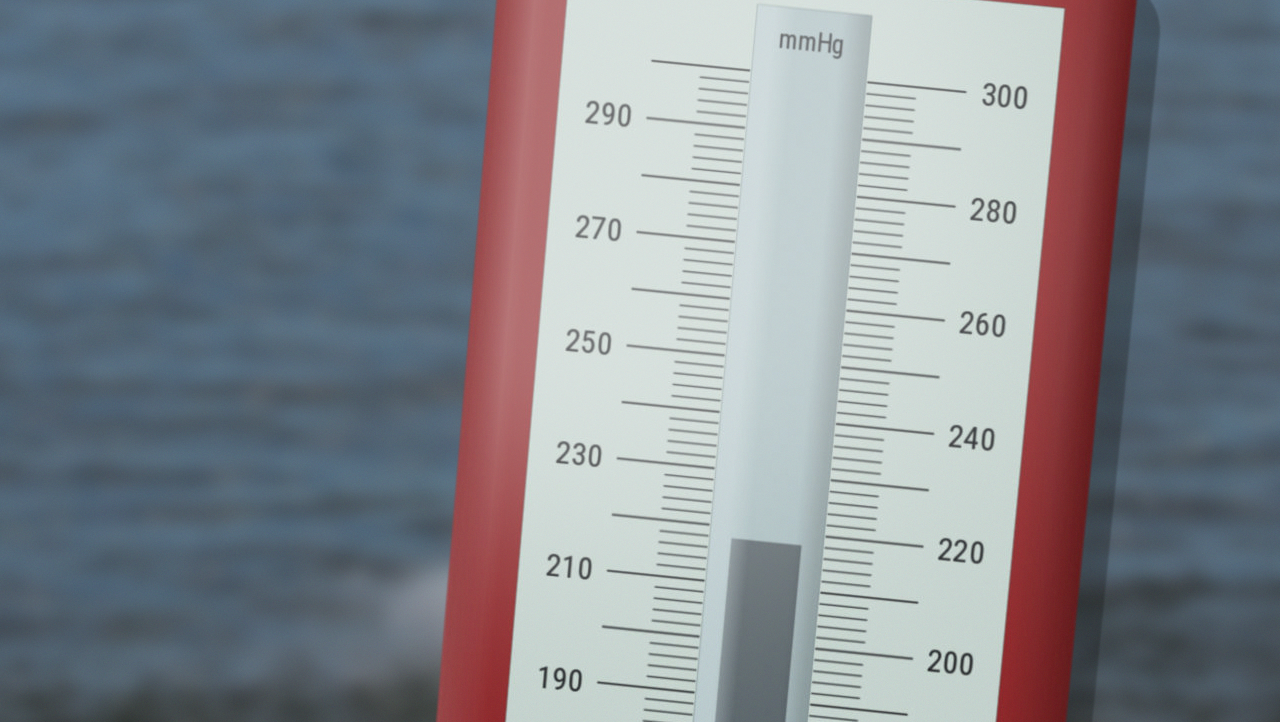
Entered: 218; mmHg
